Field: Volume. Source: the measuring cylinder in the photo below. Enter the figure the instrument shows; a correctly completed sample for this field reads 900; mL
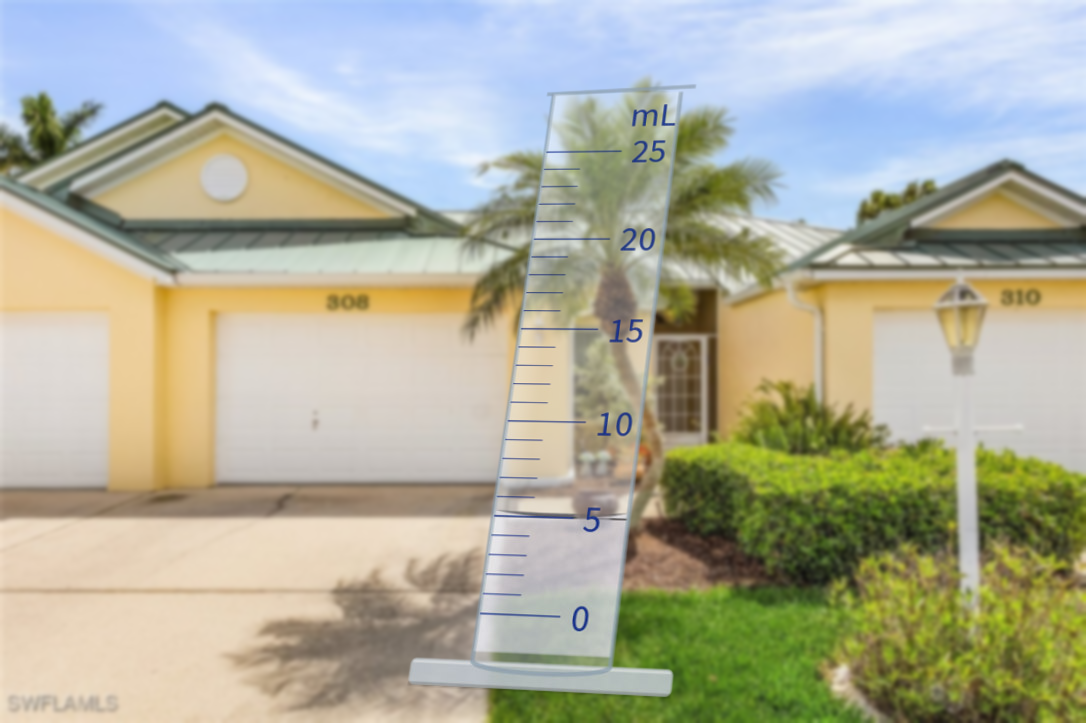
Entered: 5; mL
